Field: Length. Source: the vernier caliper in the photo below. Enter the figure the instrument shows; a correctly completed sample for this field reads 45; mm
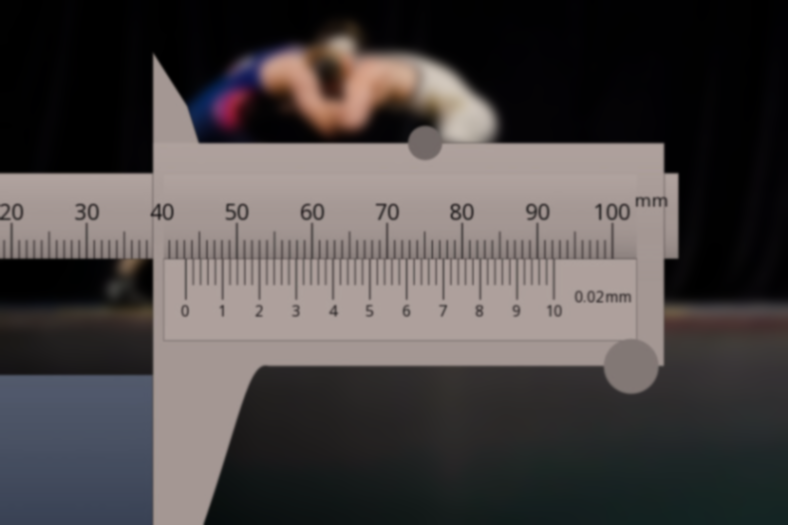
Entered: 43.2; mm
